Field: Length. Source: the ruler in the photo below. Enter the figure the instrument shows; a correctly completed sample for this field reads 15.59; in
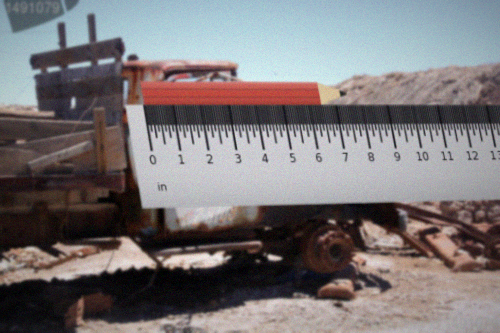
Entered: 7.5; in
